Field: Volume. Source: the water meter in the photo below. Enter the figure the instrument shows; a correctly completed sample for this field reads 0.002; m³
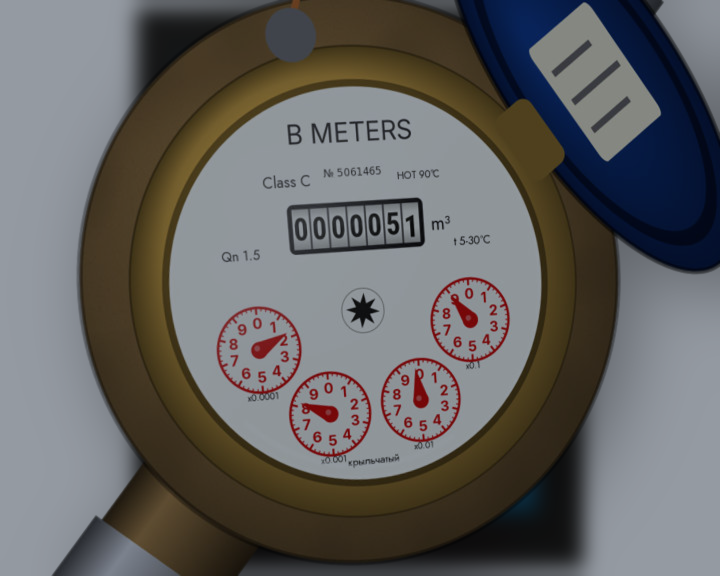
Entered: 50.8981; m³
